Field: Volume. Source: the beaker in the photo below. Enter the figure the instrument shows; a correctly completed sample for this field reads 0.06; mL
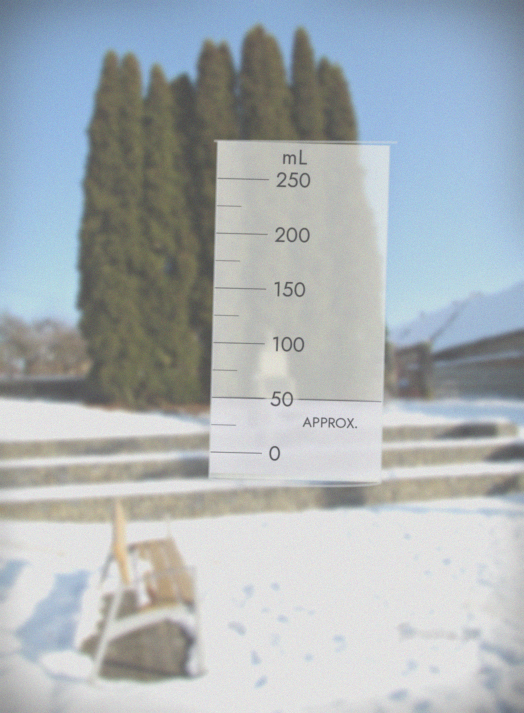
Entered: 50; mL
